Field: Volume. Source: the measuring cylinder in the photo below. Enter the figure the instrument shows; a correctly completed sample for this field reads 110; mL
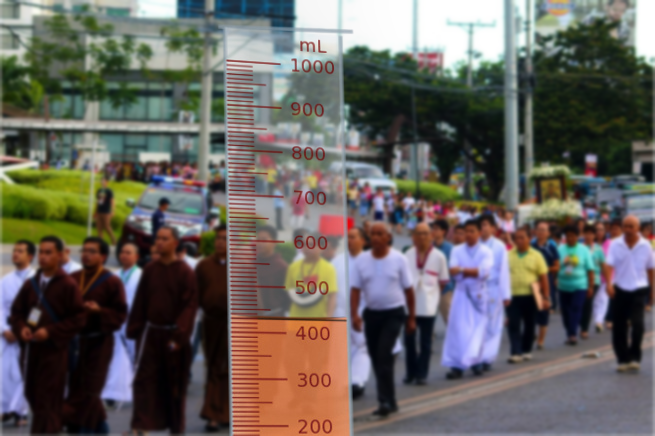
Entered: 430; mL
